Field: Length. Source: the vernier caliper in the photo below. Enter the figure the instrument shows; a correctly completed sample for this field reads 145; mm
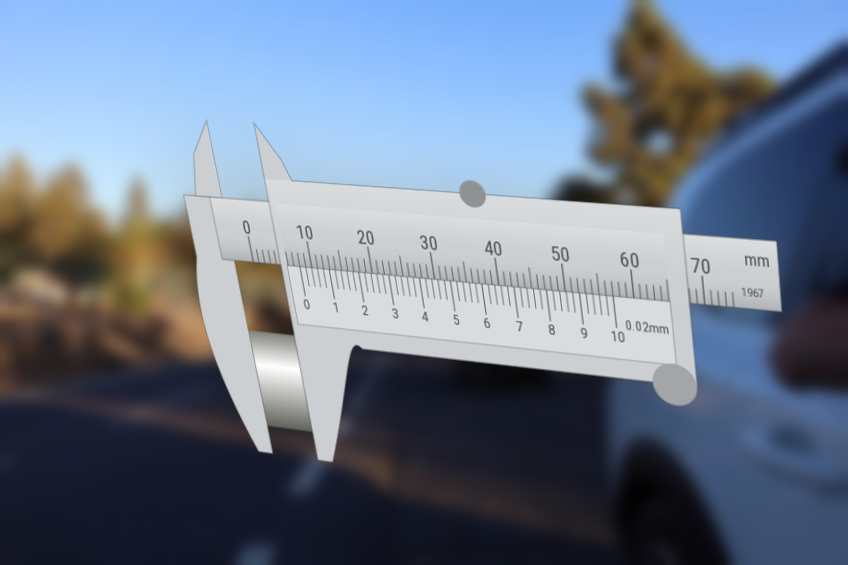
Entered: 8.0; mm
